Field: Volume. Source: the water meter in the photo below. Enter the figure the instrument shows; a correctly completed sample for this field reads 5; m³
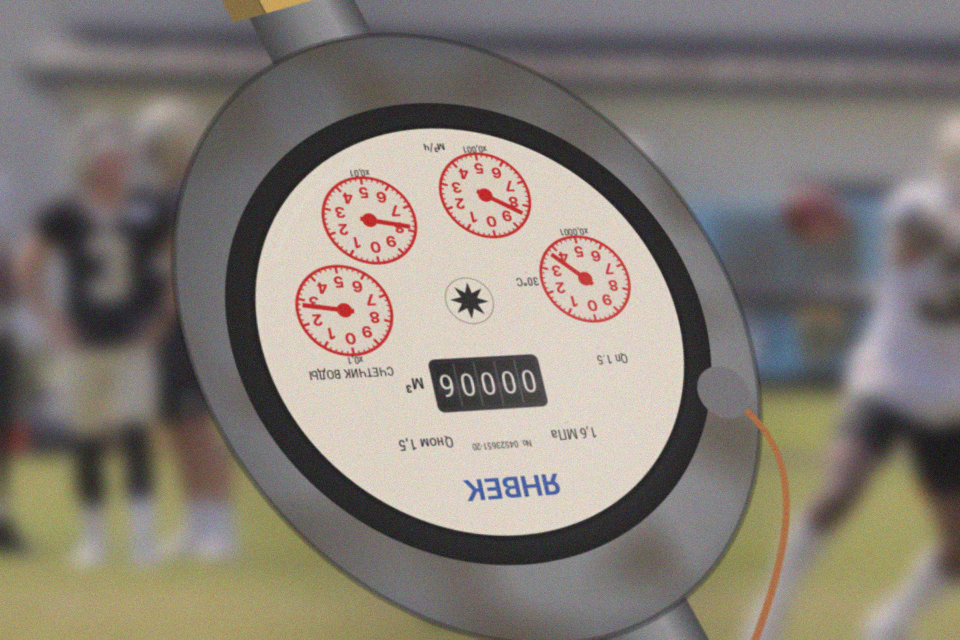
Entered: 6.2783; m³
